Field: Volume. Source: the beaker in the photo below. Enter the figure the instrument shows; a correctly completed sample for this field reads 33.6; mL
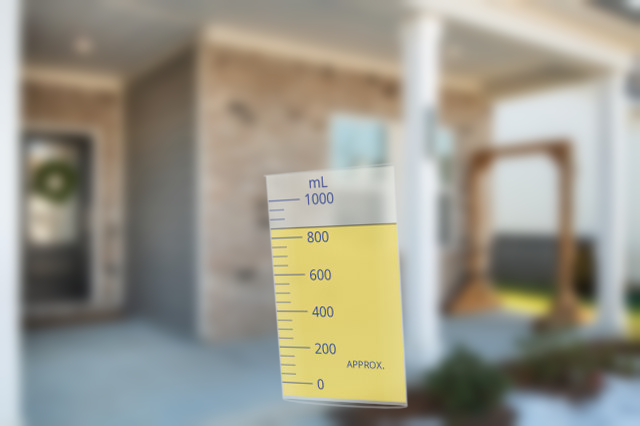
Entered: 850; mL
